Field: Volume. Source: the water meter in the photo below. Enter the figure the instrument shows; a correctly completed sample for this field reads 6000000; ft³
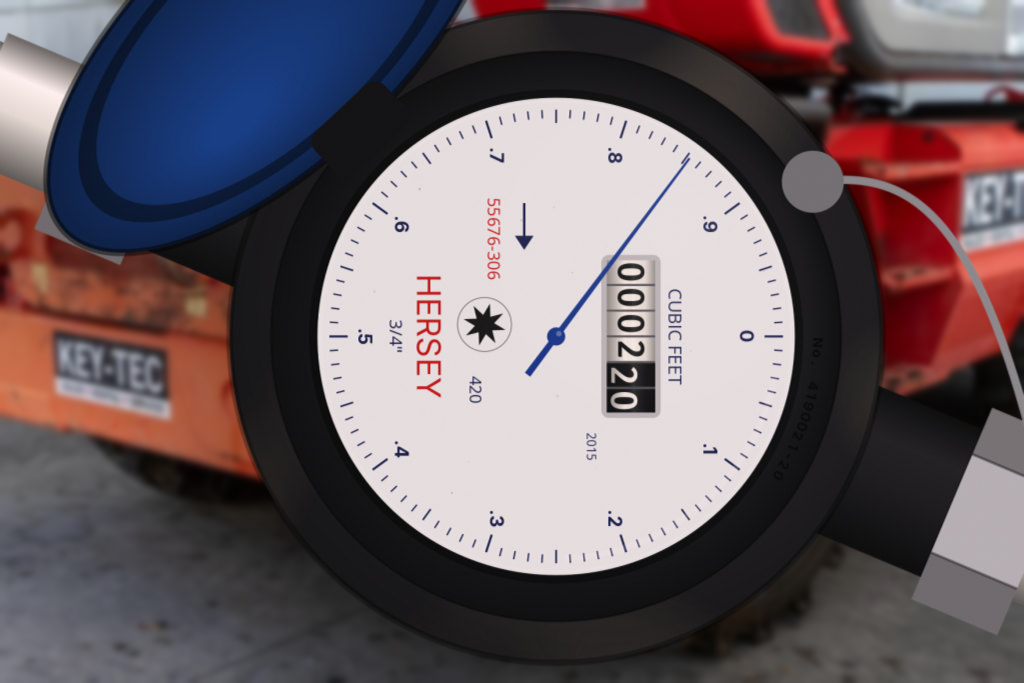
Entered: 219.85; ft³
